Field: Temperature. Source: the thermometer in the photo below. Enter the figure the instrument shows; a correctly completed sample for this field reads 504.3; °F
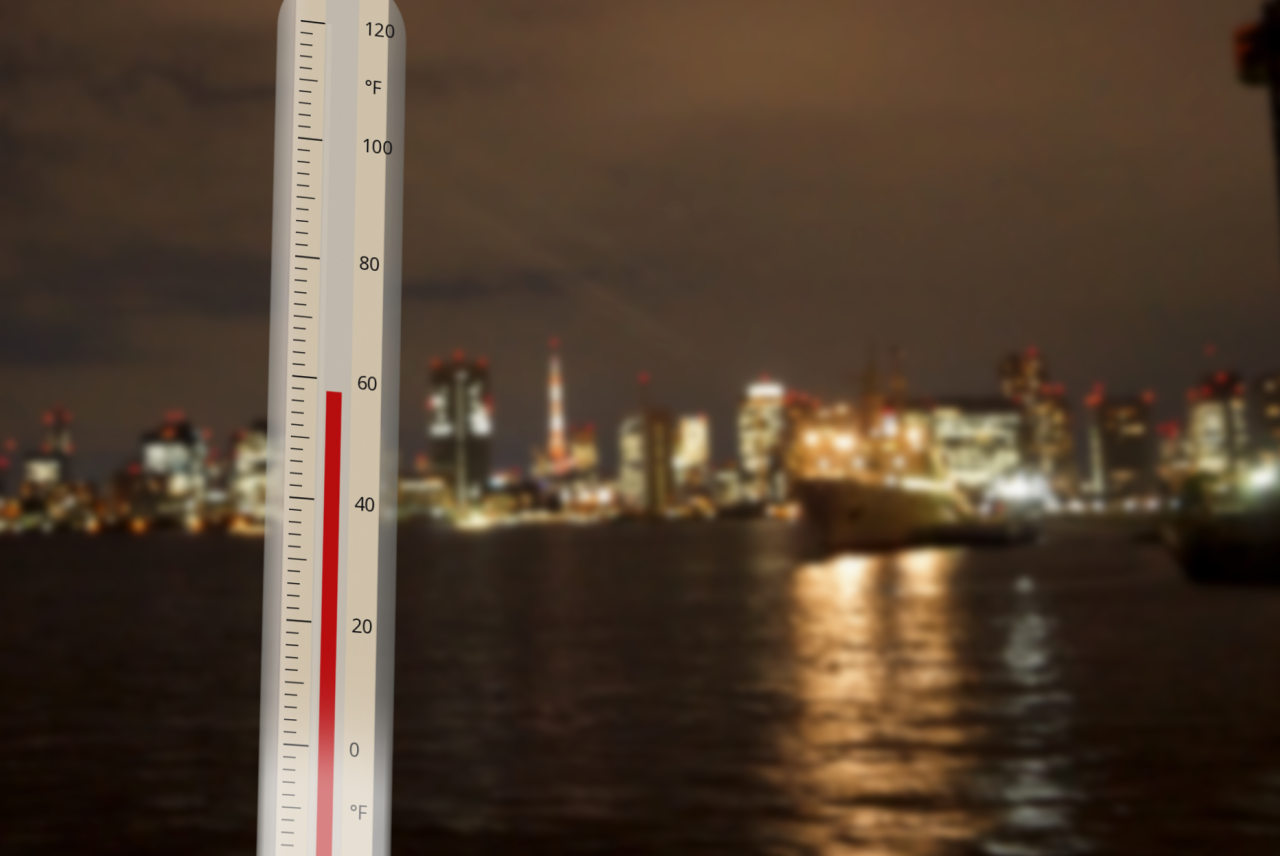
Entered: 58; °F
